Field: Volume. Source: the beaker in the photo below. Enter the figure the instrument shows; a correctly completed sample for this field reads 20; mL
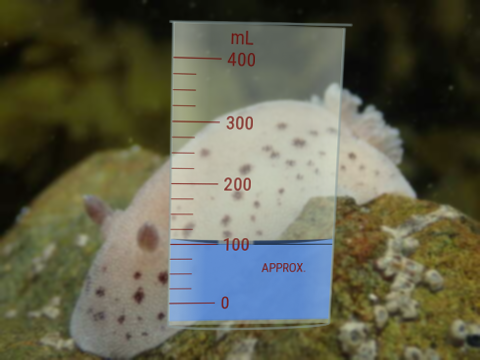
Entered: 100; mL
